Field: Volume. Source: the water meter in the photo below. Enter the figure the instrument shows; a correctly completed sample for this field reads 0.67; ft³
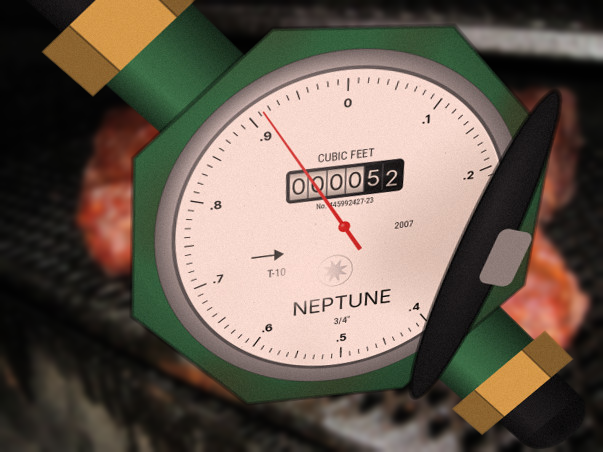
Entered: 51.91; ft³
